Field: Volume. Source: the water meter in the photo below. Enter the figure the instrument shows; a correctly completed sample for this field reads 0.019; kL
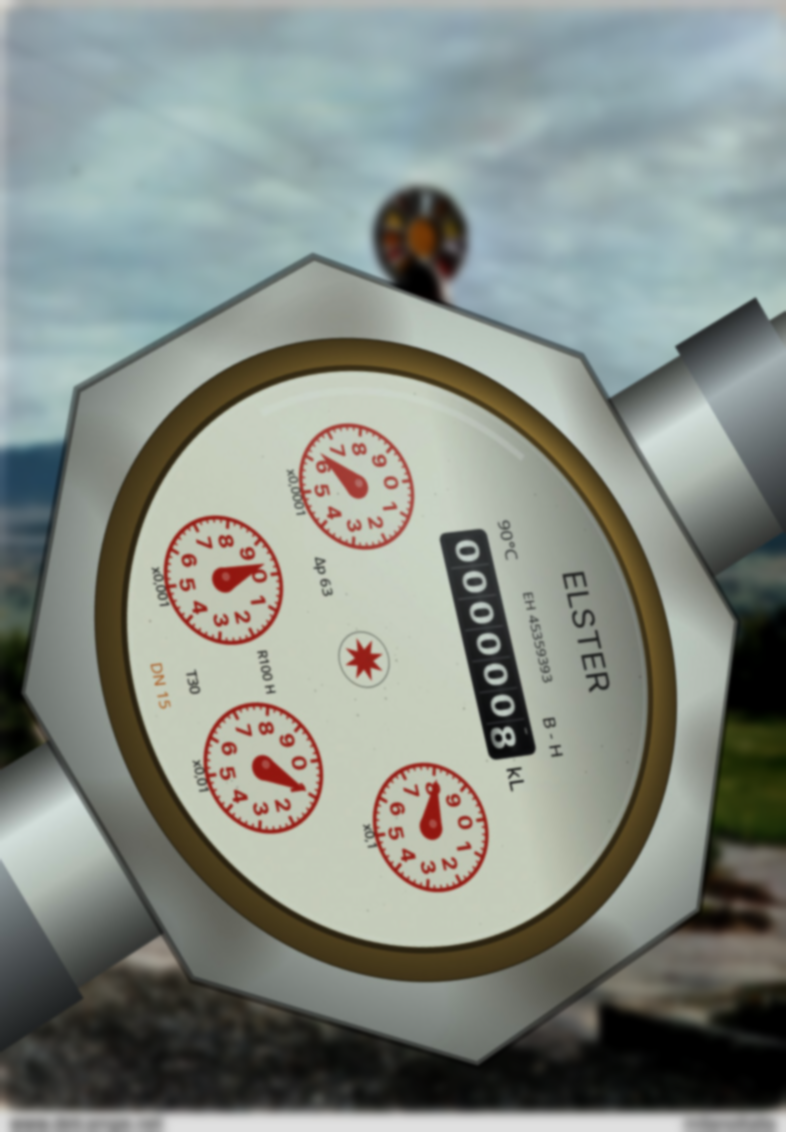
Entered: 7.8096; kL
